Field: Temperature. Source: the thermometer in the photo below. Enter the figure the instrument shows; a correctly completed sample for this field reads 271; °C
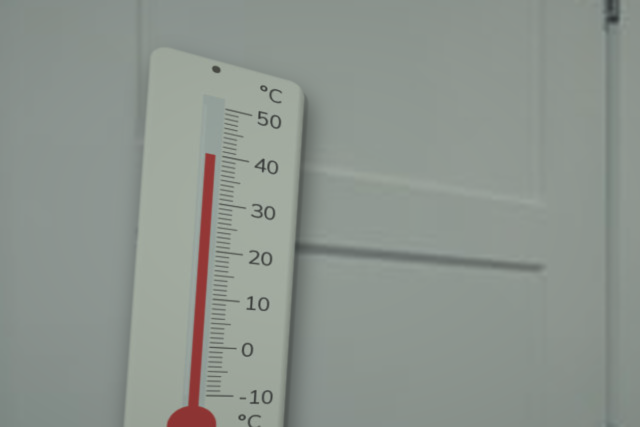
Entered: 40; °C
